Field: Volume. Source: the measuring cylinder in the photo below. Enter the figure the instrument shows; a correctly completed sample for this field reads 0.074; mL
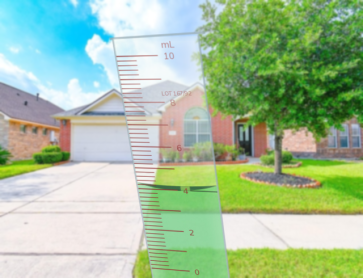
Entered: 4; mL
